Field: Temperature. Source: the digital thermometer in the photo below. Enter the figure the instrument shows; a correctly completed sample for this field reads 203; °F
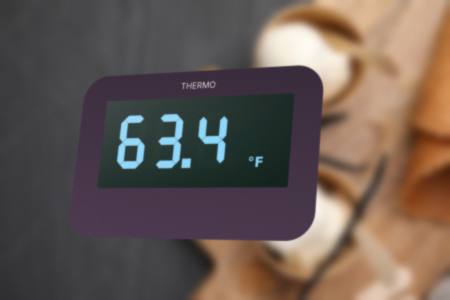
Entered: 63.4; °F
